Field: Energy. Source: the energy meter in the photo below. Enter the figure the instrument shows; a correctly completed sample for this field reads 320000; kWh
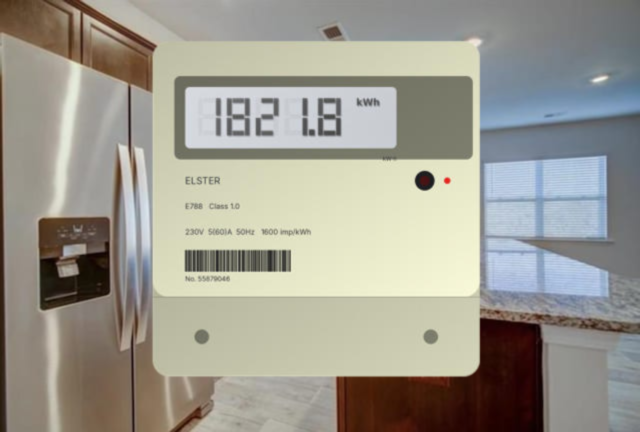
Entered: 1821.8; kWh
